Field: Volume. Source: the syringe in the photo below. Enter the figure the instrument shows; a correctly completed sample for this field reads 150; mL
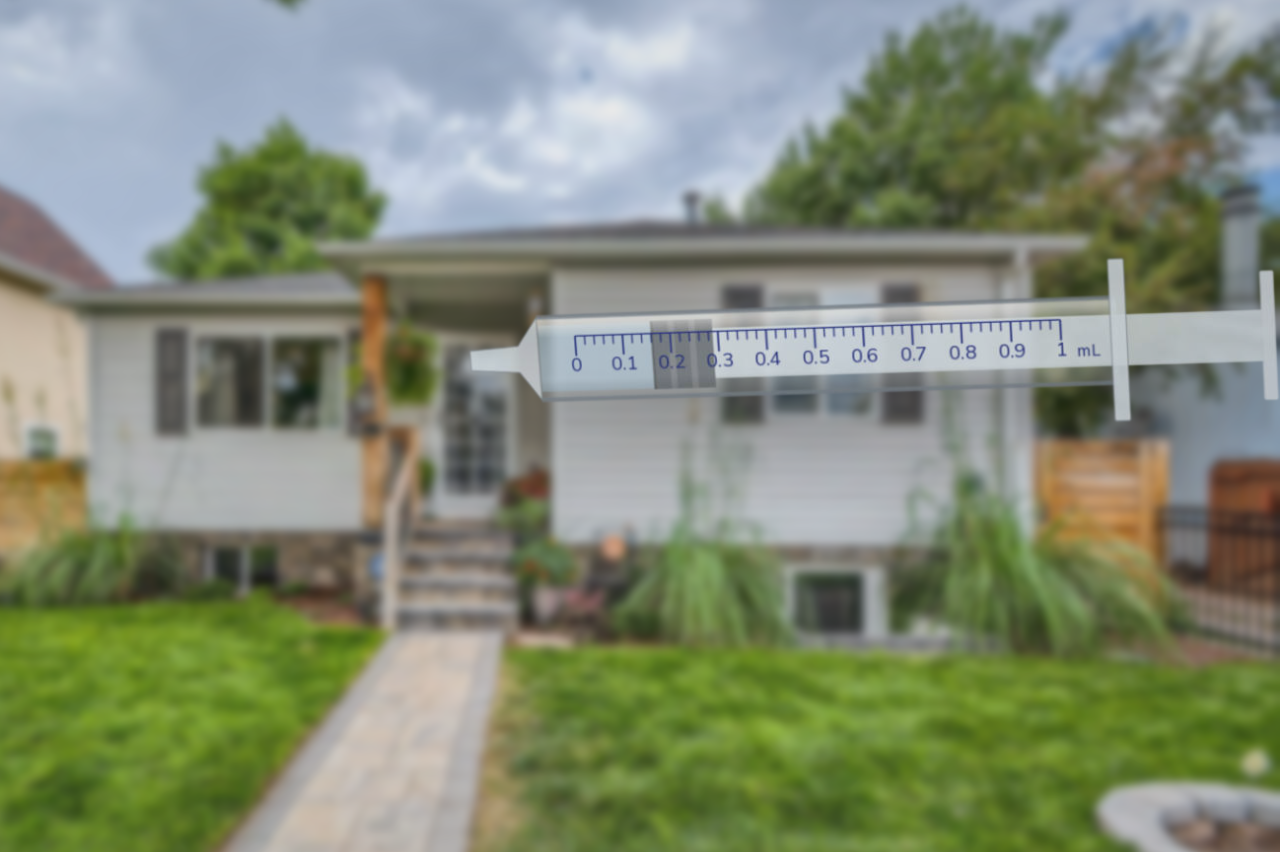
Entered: 0.16; mL
